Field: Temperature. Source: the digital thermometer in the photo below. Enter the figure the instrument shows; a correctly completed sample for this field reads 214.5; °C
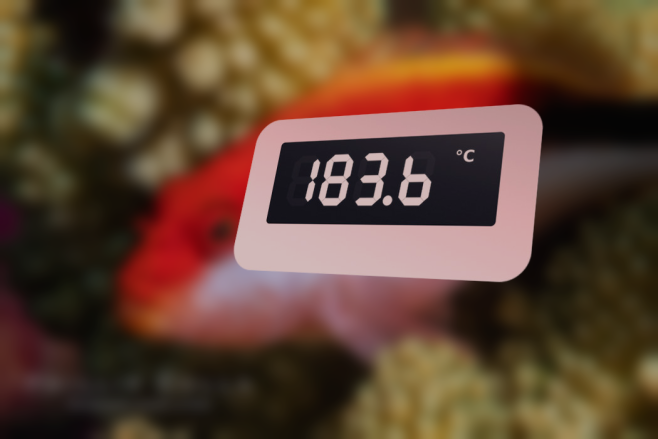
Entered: 183.6; °C
